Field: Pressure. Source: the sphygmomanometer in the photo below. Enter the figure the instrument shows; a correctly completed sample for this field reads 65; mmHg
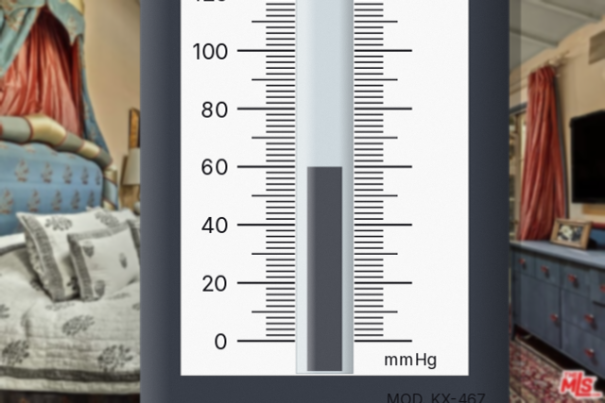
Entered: 60; mmHg
